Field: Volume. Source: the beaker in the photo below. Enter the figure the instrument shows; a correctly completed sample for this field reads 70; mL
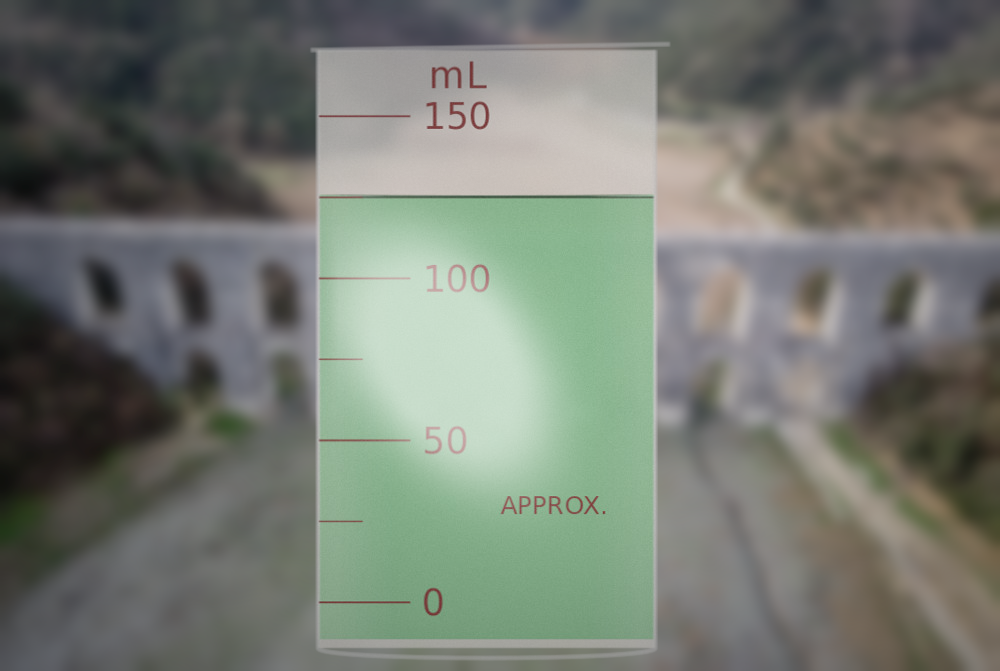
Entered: 125; mL
